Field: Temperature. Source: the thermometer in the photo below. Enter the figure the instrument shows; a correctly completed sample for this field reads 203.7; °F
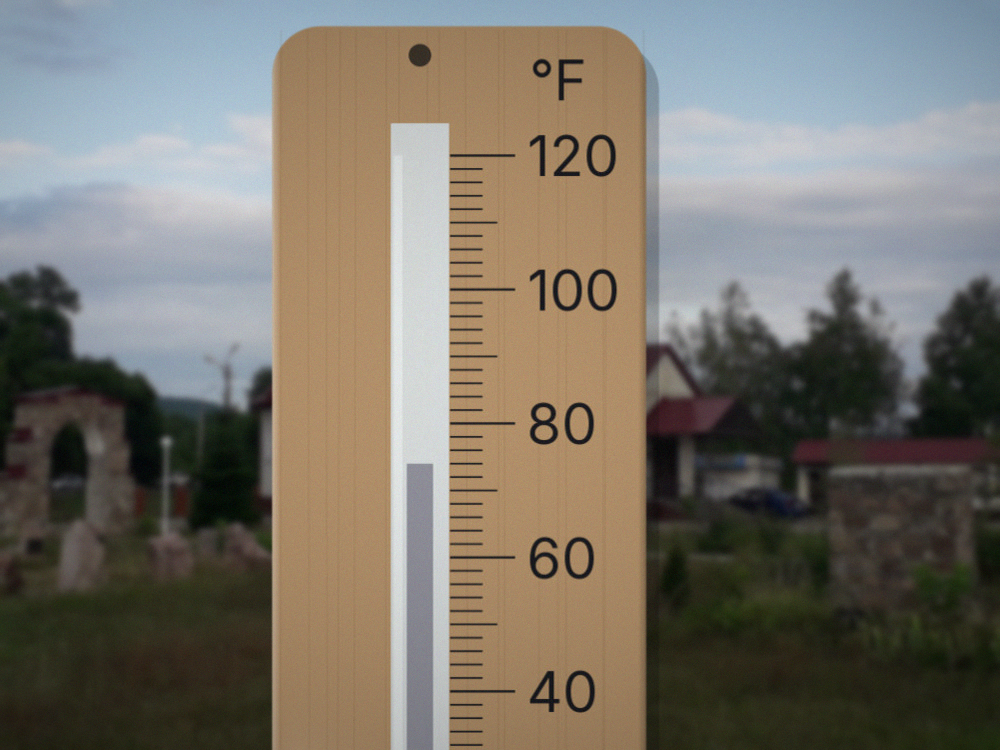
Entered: 74; °F
